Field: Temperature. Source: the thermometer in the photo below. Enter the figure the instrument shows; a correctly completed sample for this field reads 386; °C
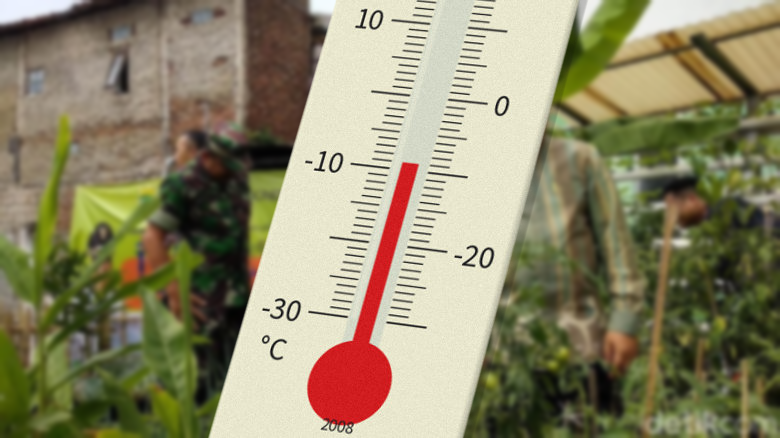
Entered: -9; °C
